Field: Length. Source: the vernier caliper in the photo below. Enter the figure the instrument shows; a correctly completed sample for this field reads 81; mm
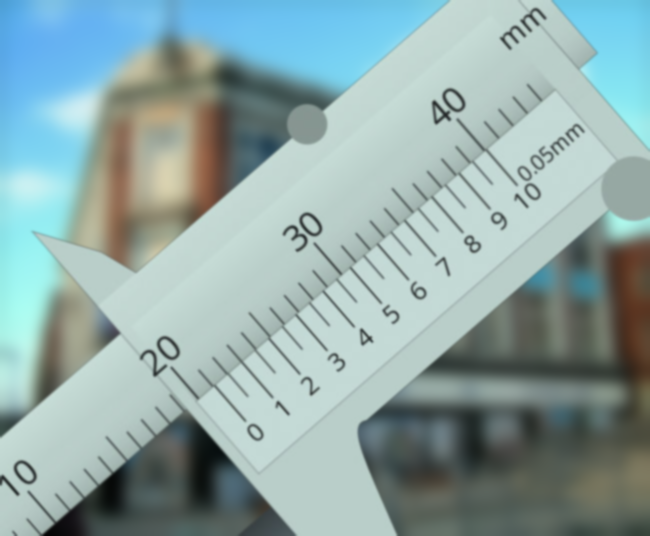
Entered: 21.1; mm
